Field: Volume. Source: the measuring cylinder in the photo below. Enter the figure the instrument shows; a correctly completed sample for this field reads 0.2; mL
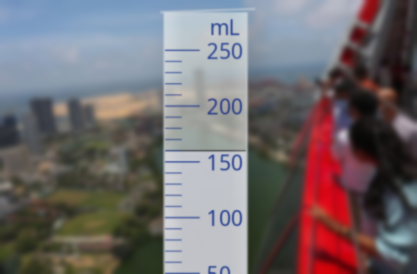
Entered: 160; mL
